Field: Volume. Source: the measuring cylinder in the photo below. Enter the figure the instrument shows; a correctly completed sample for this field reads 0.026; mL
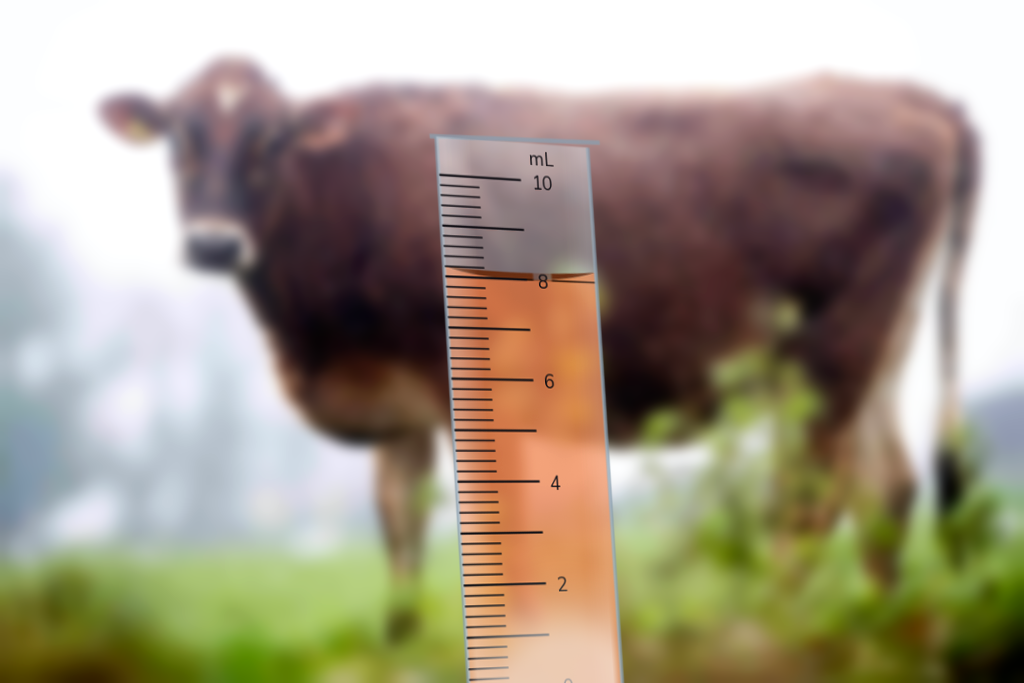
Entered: 8; mL
